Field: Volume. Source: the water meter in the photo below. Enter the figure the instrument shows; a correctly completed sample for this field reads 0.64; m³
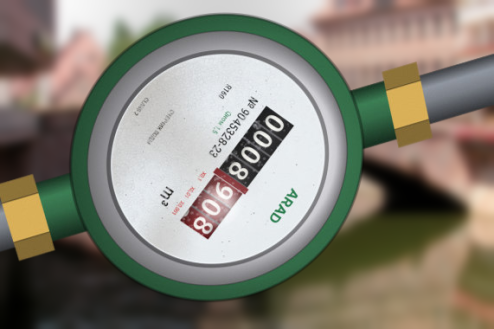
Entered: 8.908; m³
